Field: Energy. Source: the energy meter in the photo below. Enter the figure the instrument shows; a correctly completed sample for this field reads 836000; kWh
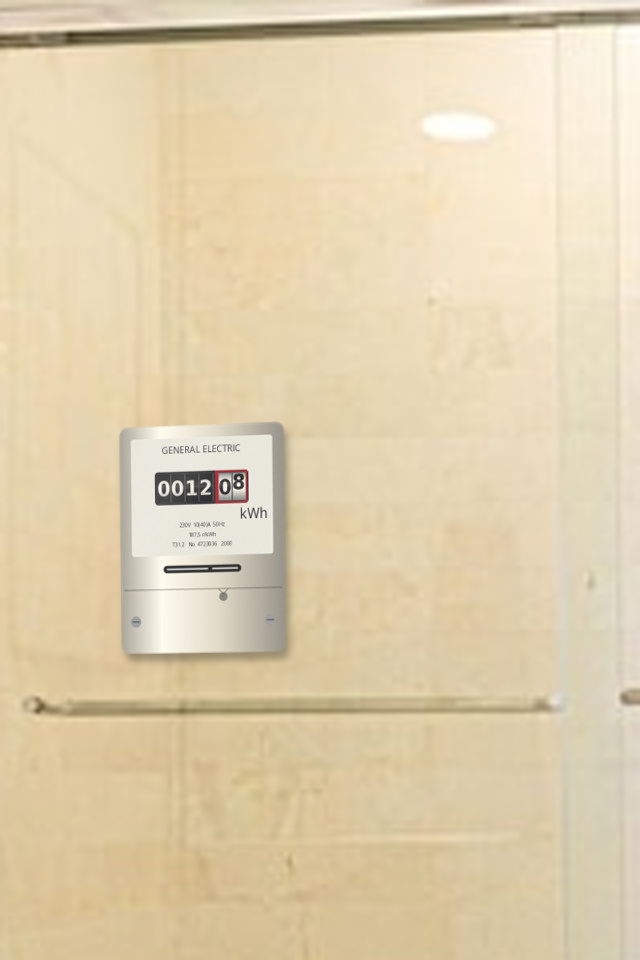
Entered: 12.08; kWh
